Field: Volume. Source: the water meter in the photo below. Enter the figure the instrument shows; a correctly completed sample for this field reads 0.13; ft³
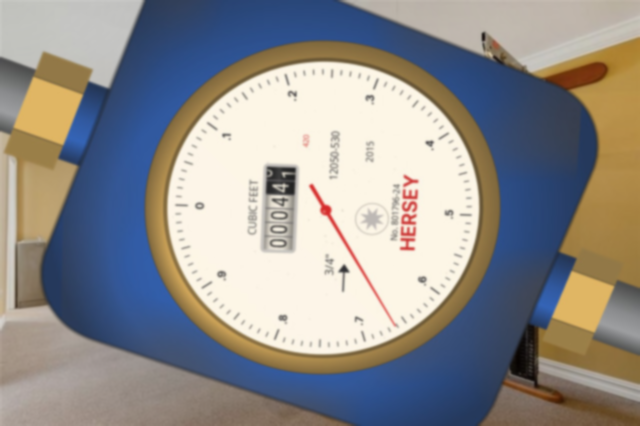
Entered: 440.66; ft³
